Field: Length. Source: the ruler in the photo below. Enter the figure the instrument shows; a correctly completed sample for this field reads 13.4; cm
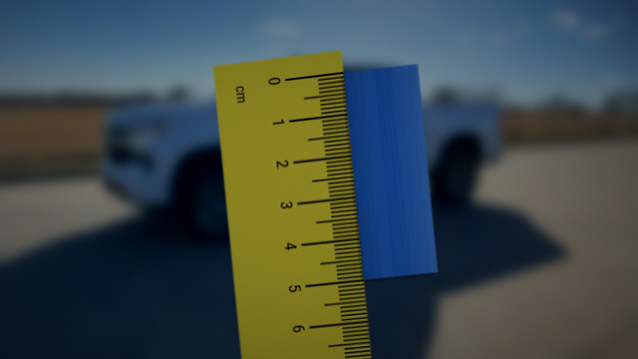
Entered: 5; cm
